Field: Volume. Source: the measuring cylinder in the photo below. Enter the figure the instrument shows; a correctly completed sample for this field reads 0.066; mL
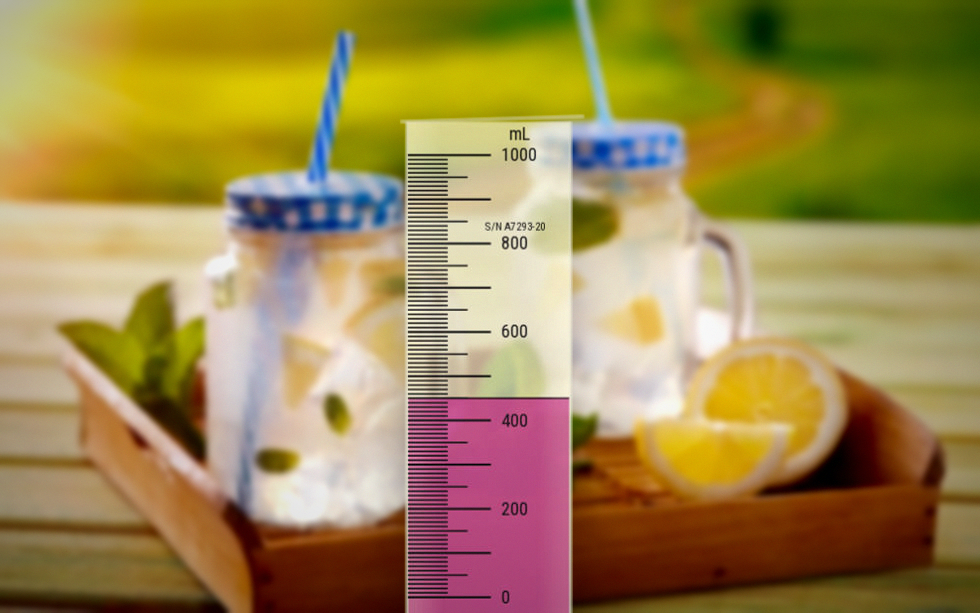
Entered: 450; mL
